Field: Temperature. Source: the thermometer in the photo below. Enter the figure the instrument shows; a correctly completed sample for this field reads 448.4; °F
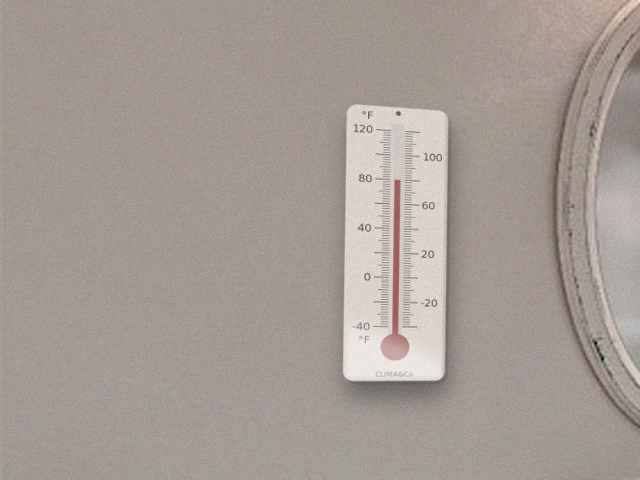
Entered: 80; °F
